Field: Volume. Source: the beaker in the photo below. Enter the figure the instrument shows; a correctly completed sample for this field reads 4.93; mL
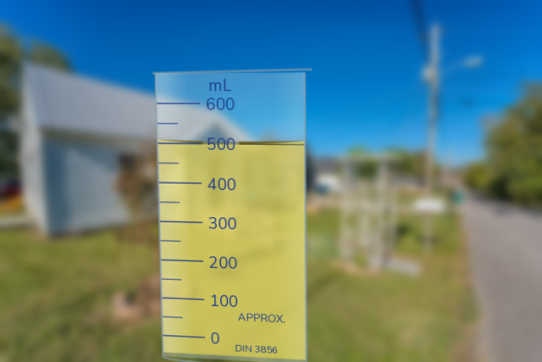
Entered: 500; mL
